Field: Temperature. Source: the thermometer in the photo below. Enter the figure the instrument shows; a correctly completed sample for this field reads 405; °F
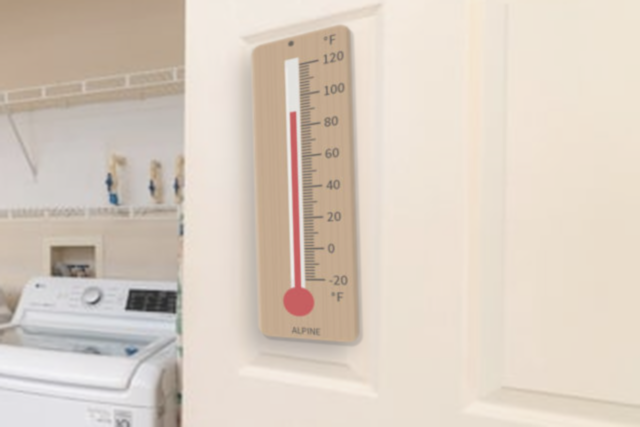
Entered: 90; °F
